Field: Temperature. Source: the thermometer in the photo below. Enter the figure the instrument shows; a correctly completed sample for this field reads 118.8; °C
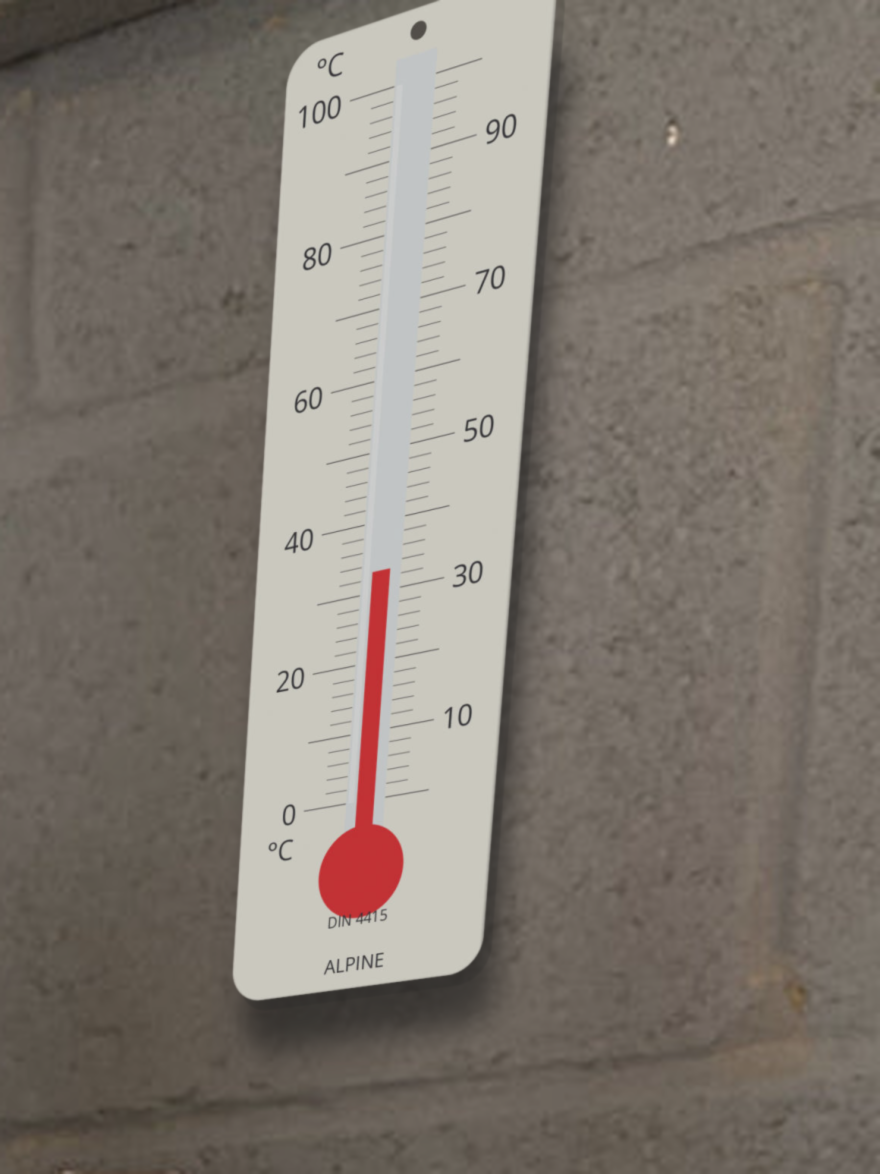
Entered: 33; °C
